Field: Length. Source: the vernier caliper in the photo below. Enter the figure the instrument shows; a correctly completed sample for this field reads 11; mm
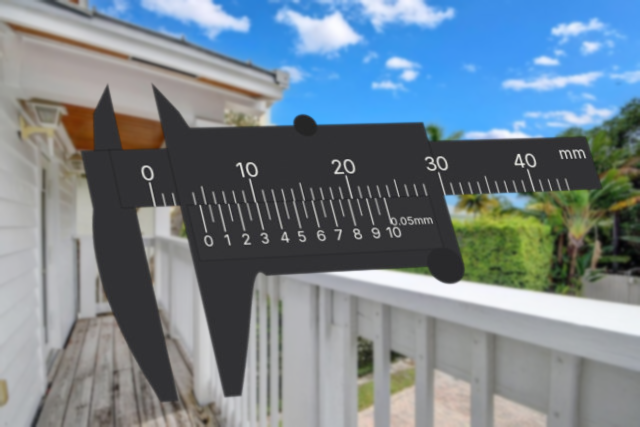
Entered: 4.4; mm
